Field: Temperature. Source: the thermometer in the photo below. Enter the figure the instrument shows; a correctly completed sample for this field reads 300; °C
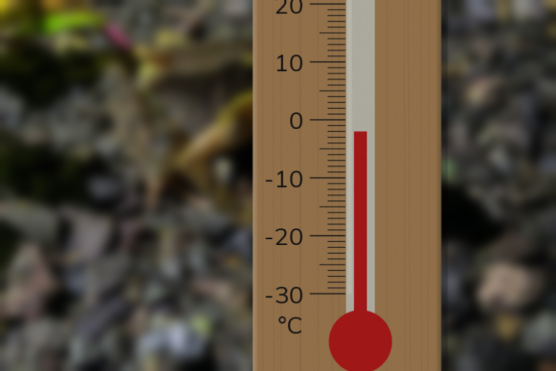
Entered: -2; °C
